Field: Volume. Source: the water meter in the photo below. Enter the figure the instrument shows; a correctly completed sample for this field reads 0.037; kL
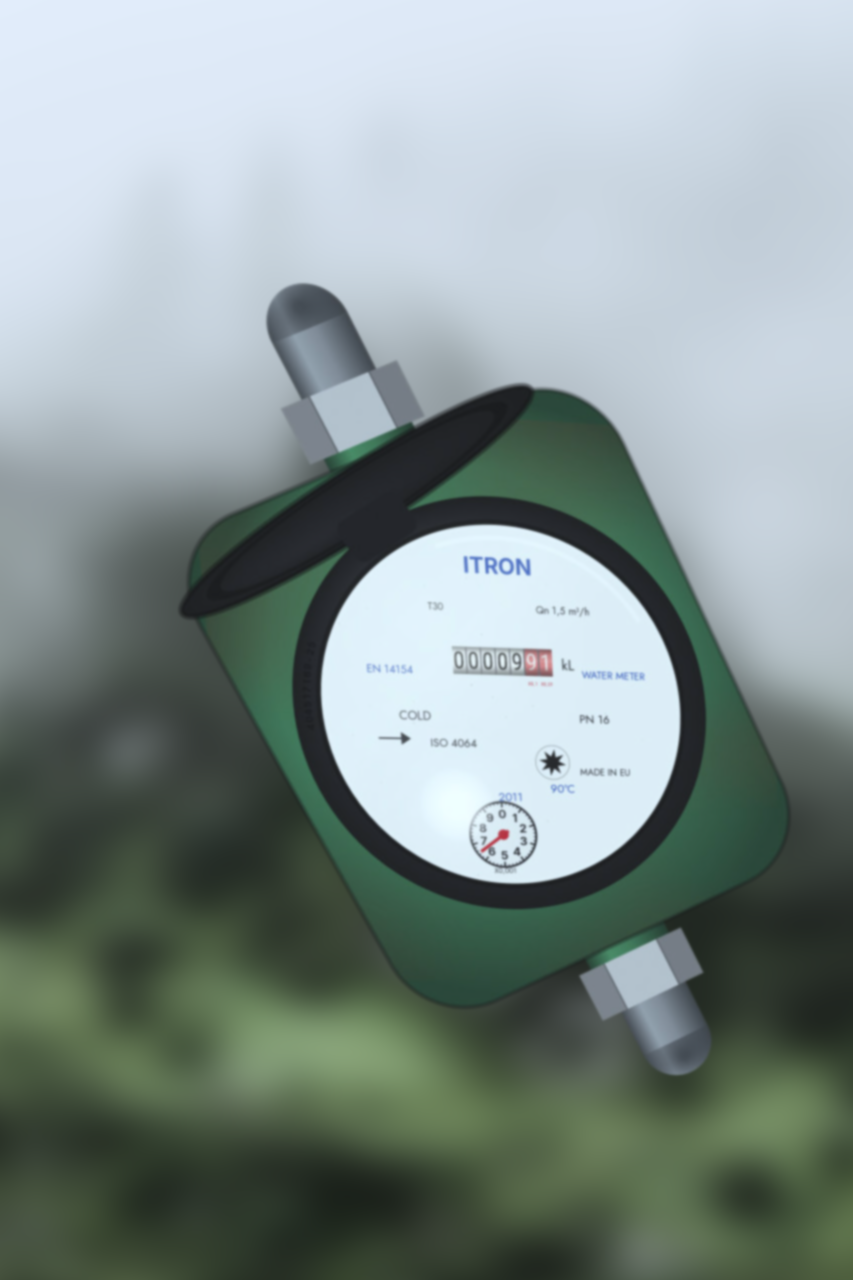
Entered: 9.916; kL
